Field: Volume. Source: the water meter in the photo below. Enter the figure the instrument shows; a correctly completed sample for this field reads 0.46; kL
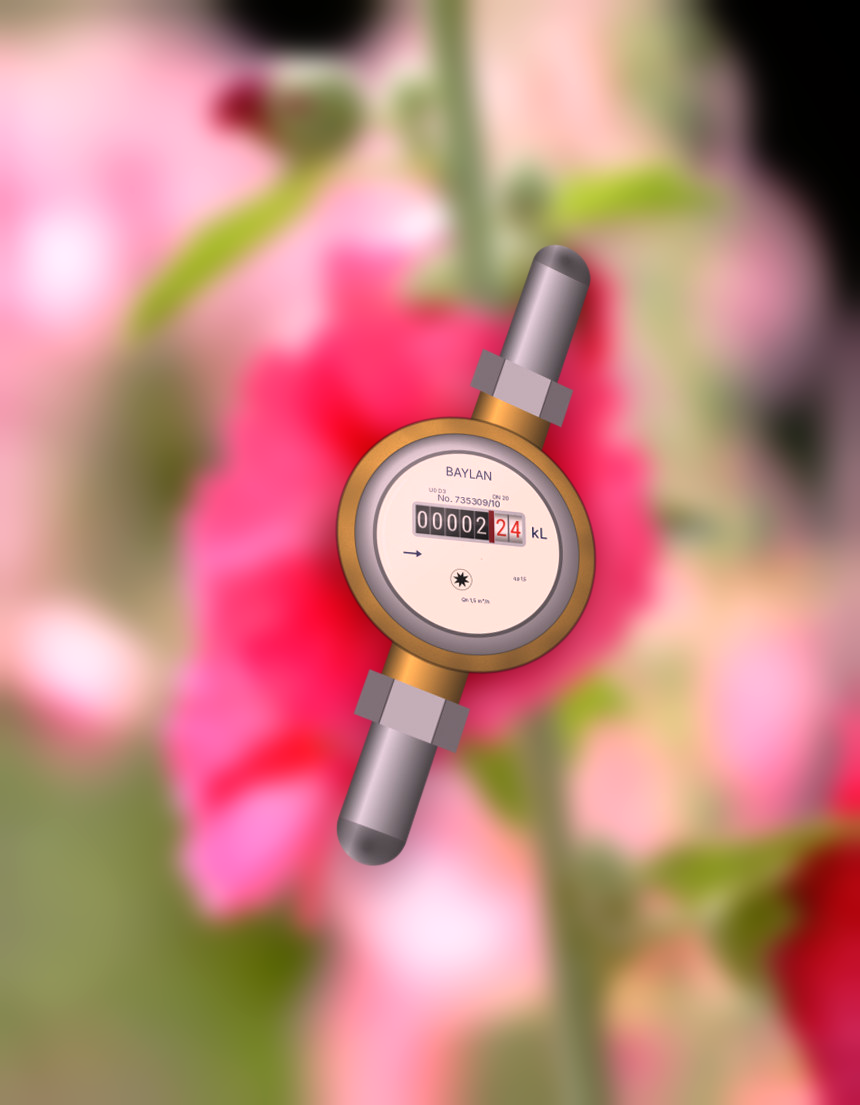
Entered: 2.24; kL
